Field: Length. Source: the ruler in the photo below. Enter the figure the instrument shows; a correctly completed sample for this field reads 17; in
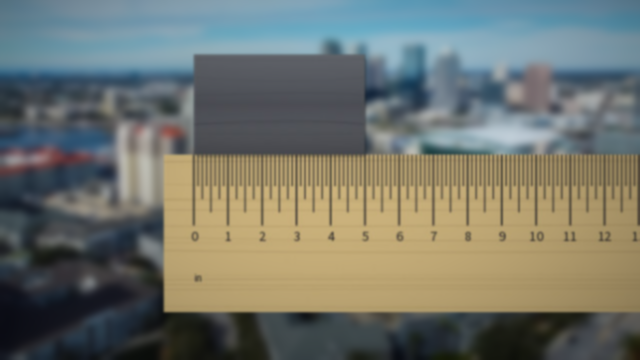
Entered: 5; in
